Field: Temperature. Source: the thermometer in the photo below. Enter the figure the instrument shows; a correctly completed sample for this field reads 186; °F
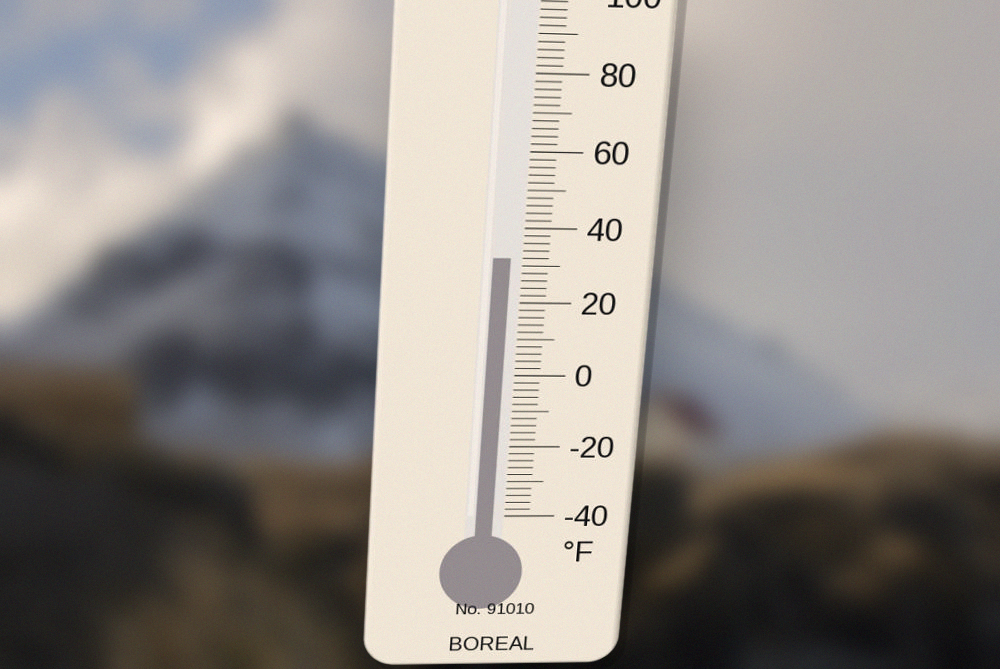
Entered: 32; °F
